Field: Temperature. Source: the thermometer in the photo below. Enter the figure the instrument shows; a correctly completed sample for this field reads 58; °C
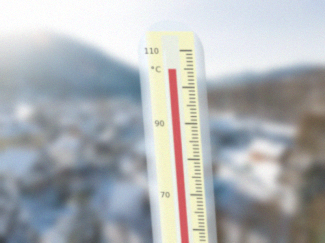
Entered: 105; °C
